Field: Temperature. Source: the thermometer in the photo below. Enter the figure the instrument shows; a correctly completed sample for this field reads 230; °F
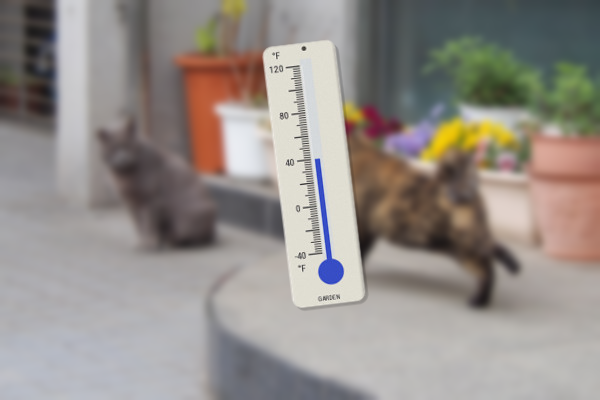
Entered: 40; °F
